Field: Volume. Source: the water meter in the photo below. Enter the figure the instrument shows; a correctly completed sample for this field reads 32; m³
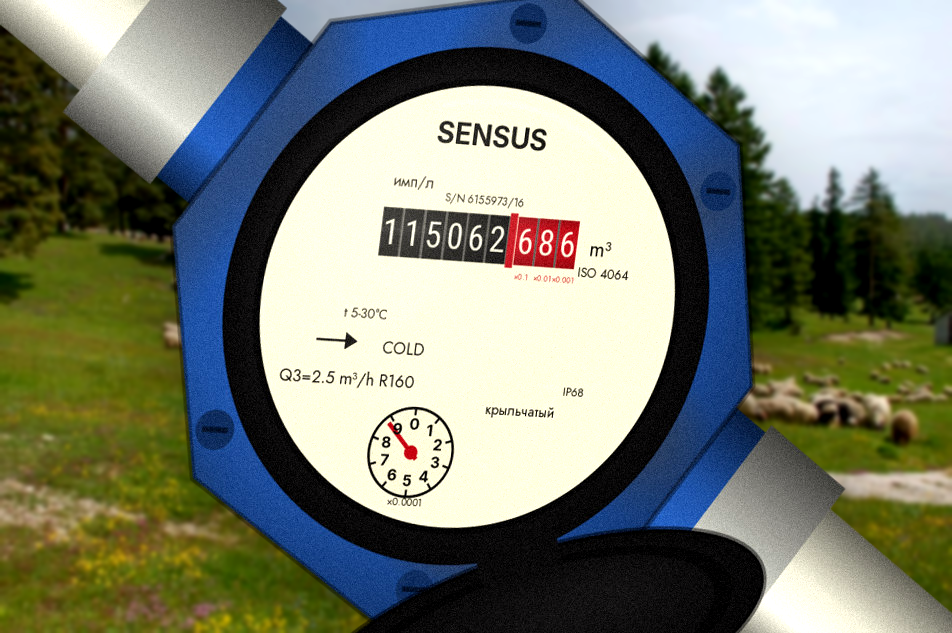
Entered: 115062.6868; m³
